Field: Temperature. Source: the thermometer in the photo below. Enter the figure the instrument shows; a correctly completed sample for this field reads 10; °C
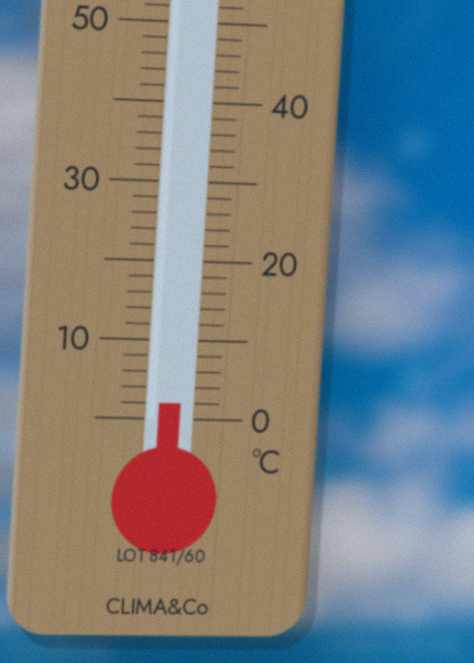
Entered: 2; °C
